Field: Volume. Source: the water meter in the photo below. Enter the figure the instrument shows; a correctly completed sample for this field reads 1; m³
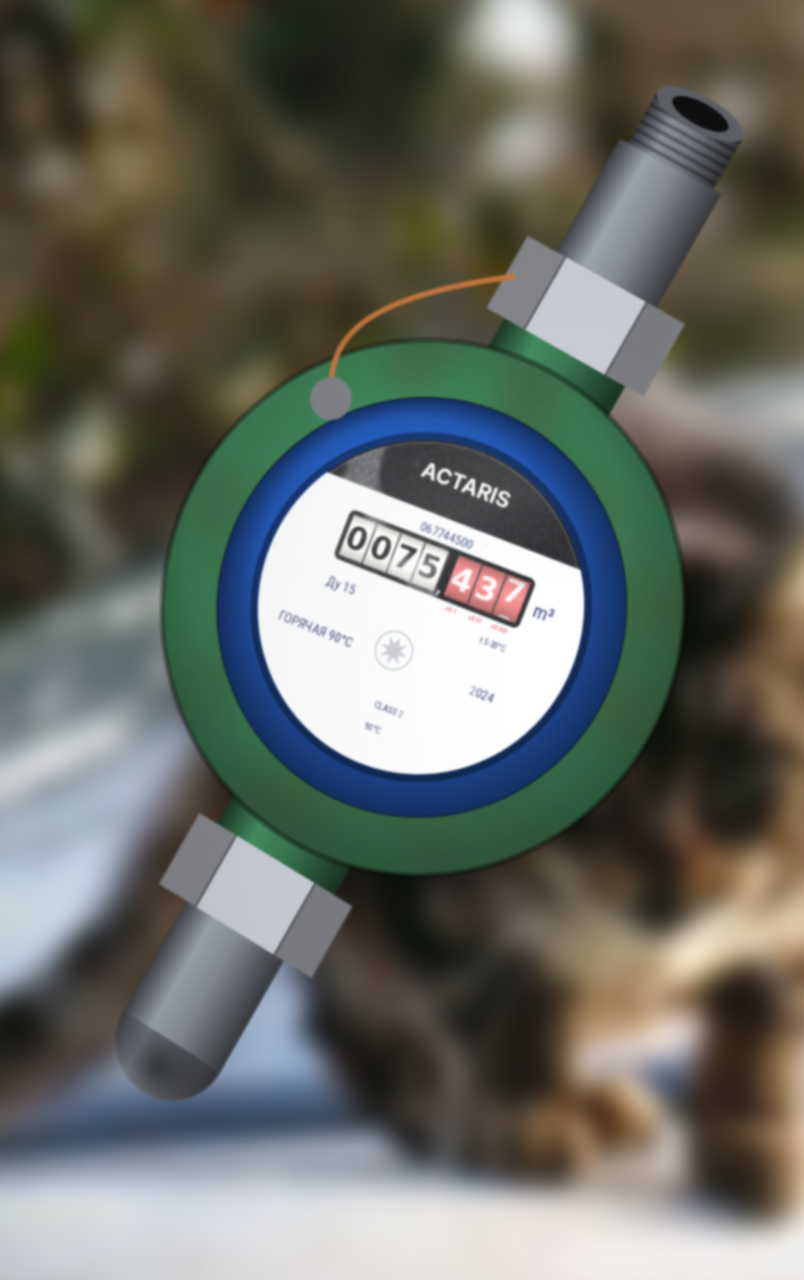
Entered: 75.437; m³
